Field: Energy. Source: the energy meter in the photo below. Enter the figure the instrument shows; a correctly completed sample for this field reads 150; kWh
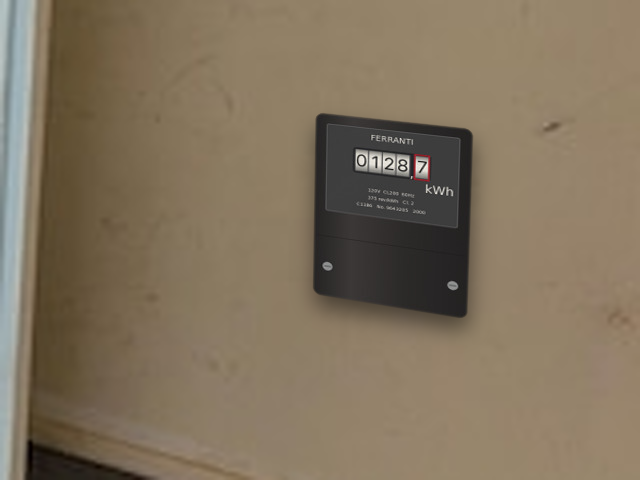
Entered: 128.7; kWh
